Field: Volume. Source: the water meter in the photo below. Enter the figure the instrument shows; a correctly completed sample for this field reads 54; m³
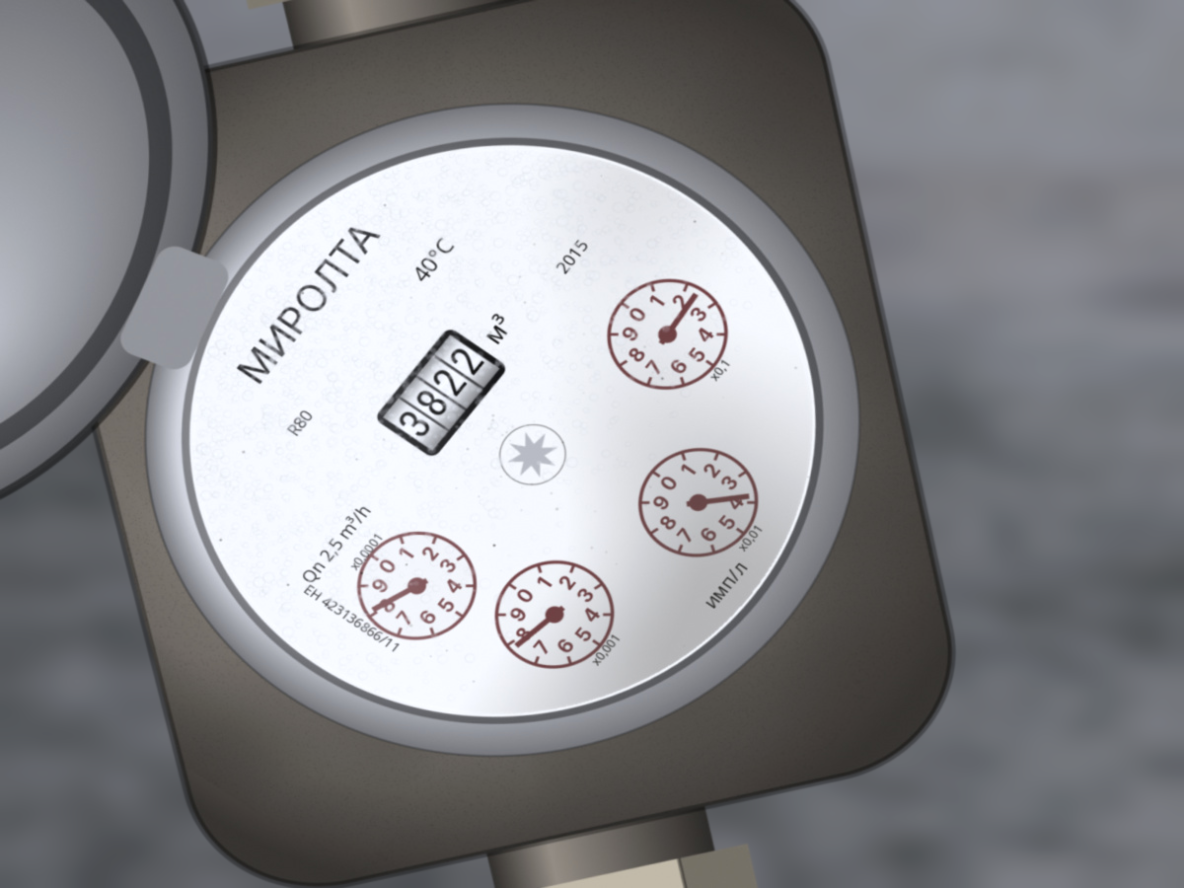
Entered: 3822.2378; m³
